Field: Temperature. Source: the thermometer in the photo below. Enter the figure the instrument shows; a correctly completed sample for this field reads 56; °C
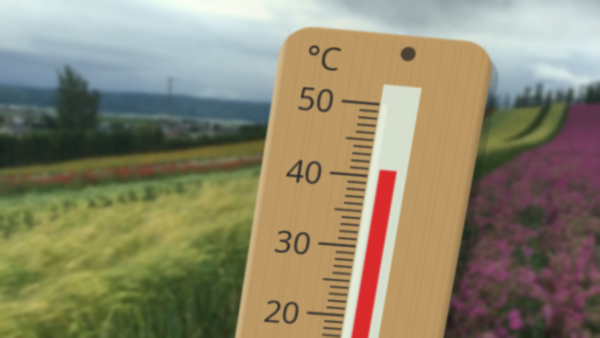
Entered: 41; °C
